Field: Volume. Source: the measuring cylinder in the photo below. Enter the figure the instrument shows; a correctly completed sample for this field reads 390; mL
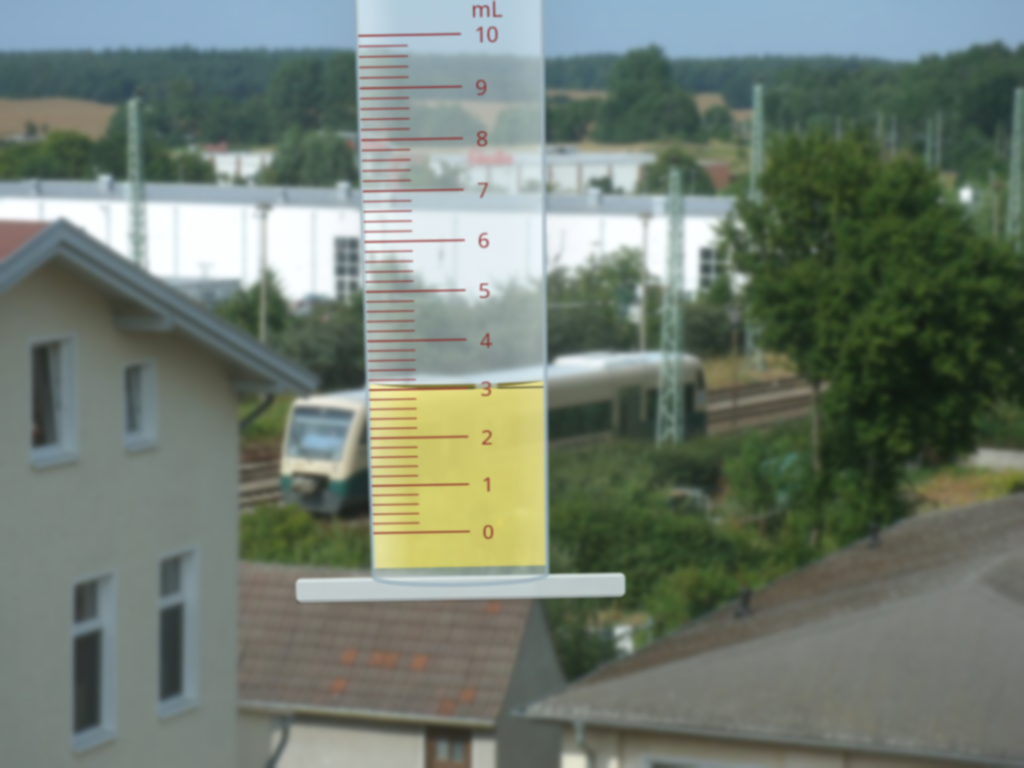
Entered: 3; mL
